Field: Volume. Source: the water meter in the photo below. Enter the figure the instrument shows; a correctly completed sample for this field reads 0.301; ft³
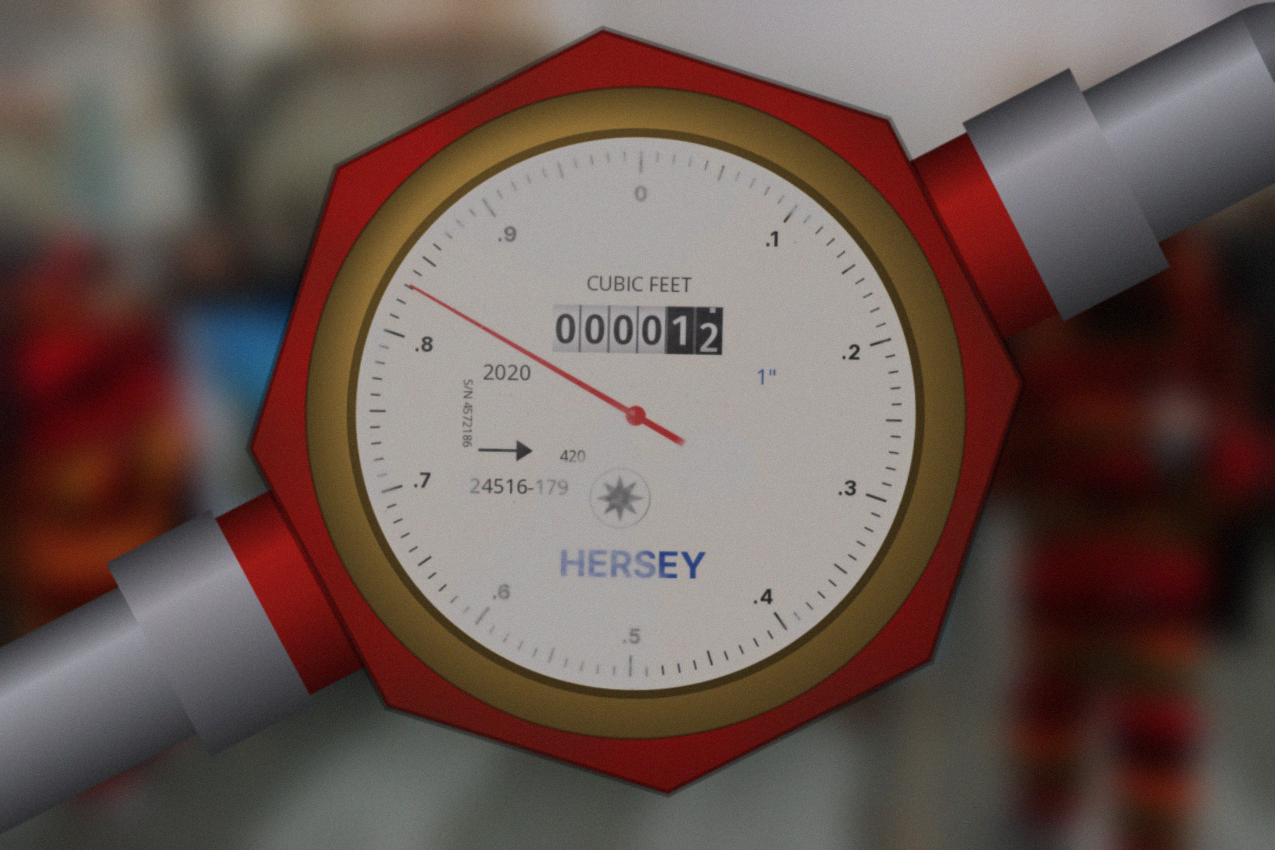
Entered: 11.83; ft³
